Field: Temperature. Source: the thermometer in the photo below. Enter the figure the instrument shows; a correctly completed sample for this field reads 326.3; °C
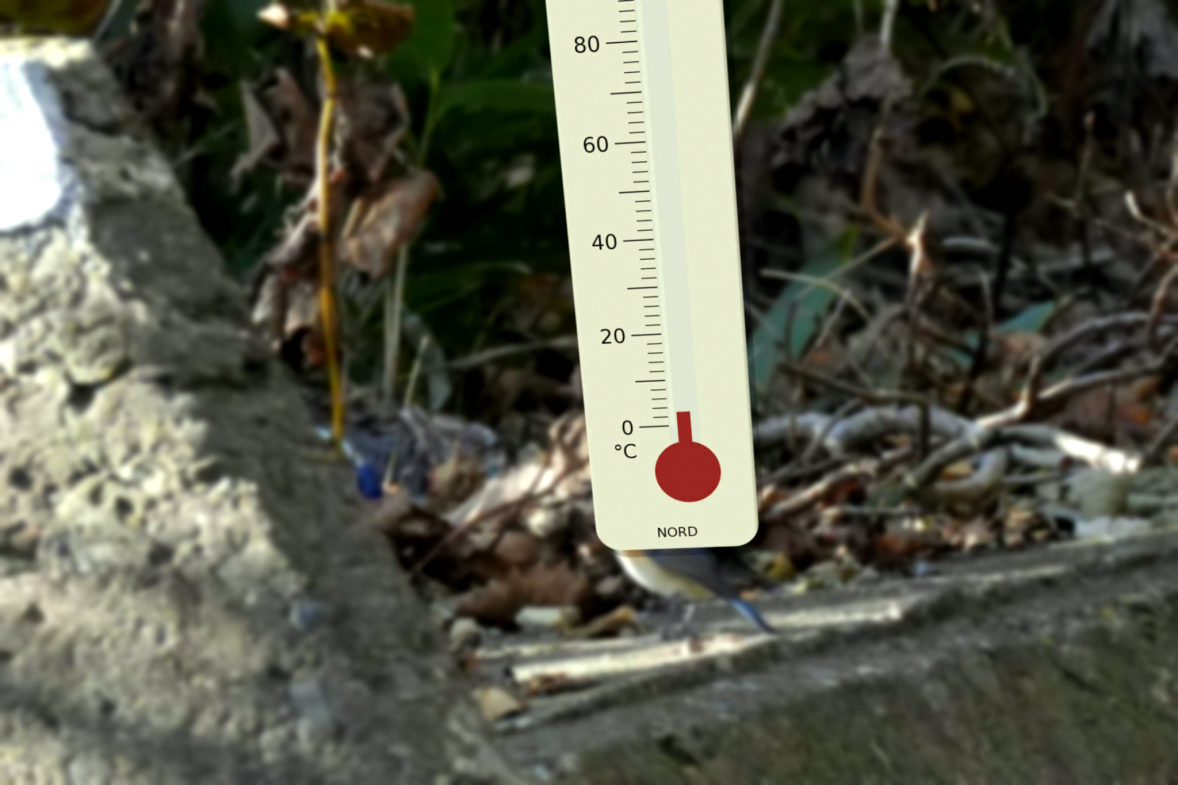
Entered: 3; °C
